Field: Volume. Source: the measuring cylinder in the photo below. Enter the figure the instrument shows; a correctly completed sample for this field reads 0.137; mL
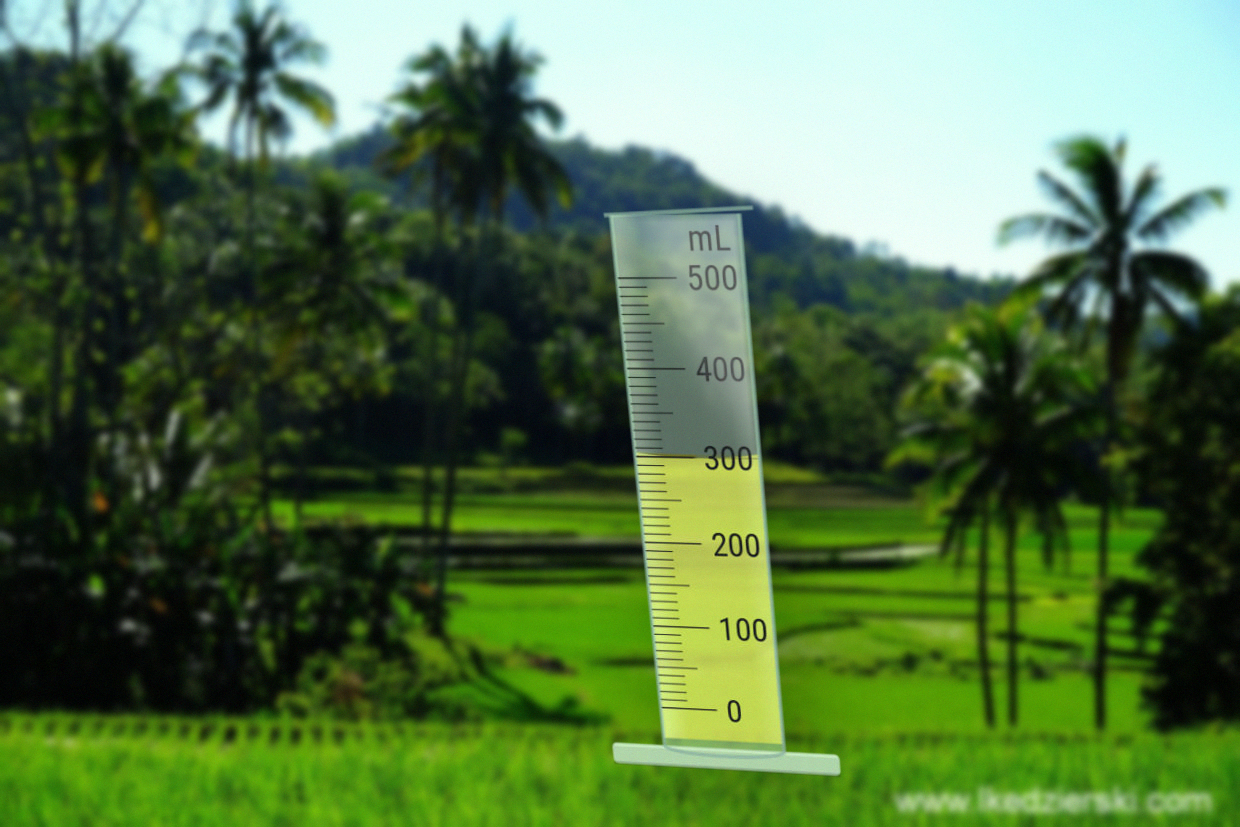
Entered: 300; mL
